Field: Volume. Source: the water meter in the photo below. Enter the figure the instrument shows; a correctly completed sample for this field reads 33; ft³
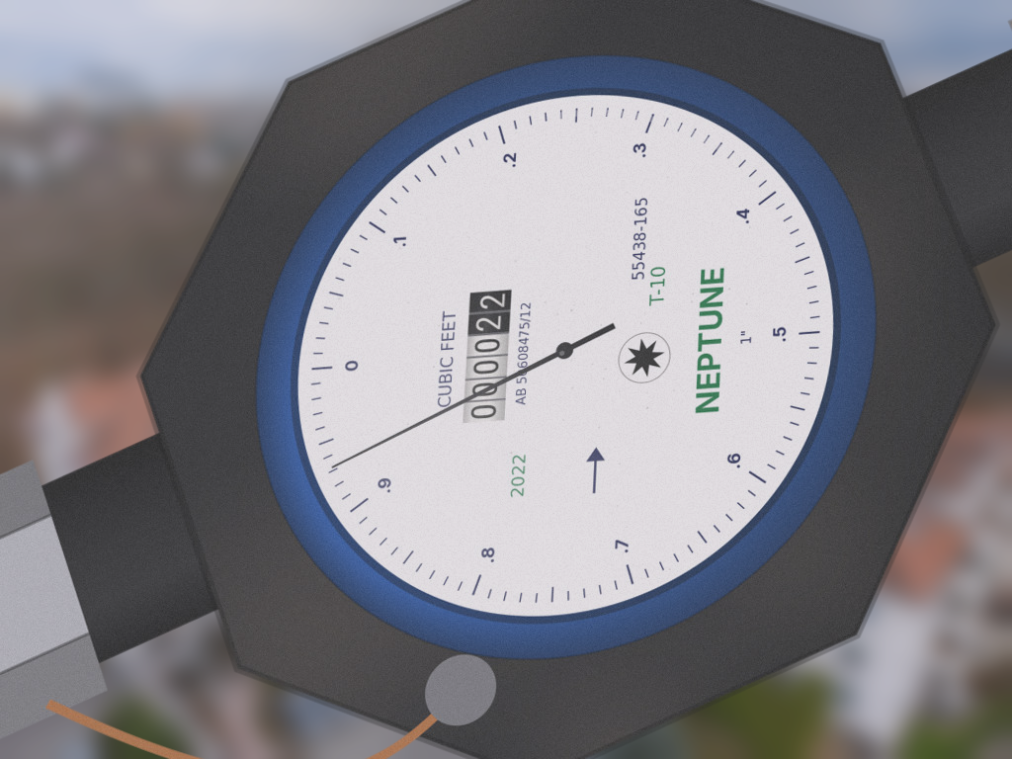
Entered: 21.93; ft³
